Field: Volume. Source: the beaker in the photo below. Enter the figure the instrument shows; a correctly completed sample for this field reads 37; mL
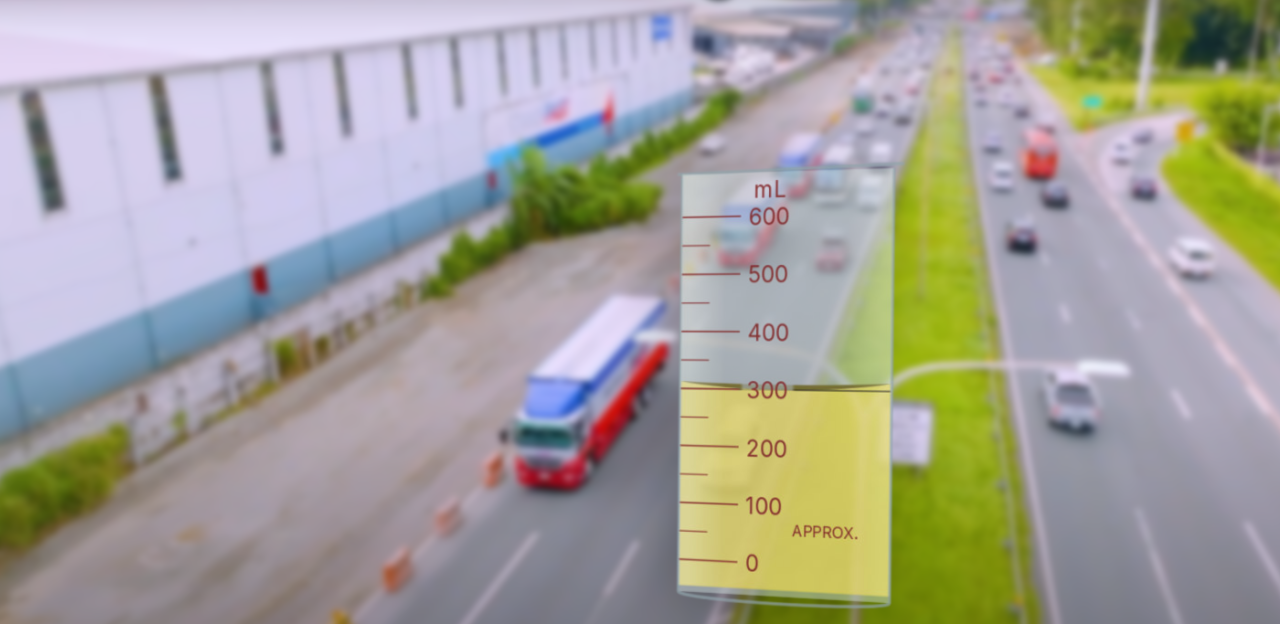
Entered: 300; mL
